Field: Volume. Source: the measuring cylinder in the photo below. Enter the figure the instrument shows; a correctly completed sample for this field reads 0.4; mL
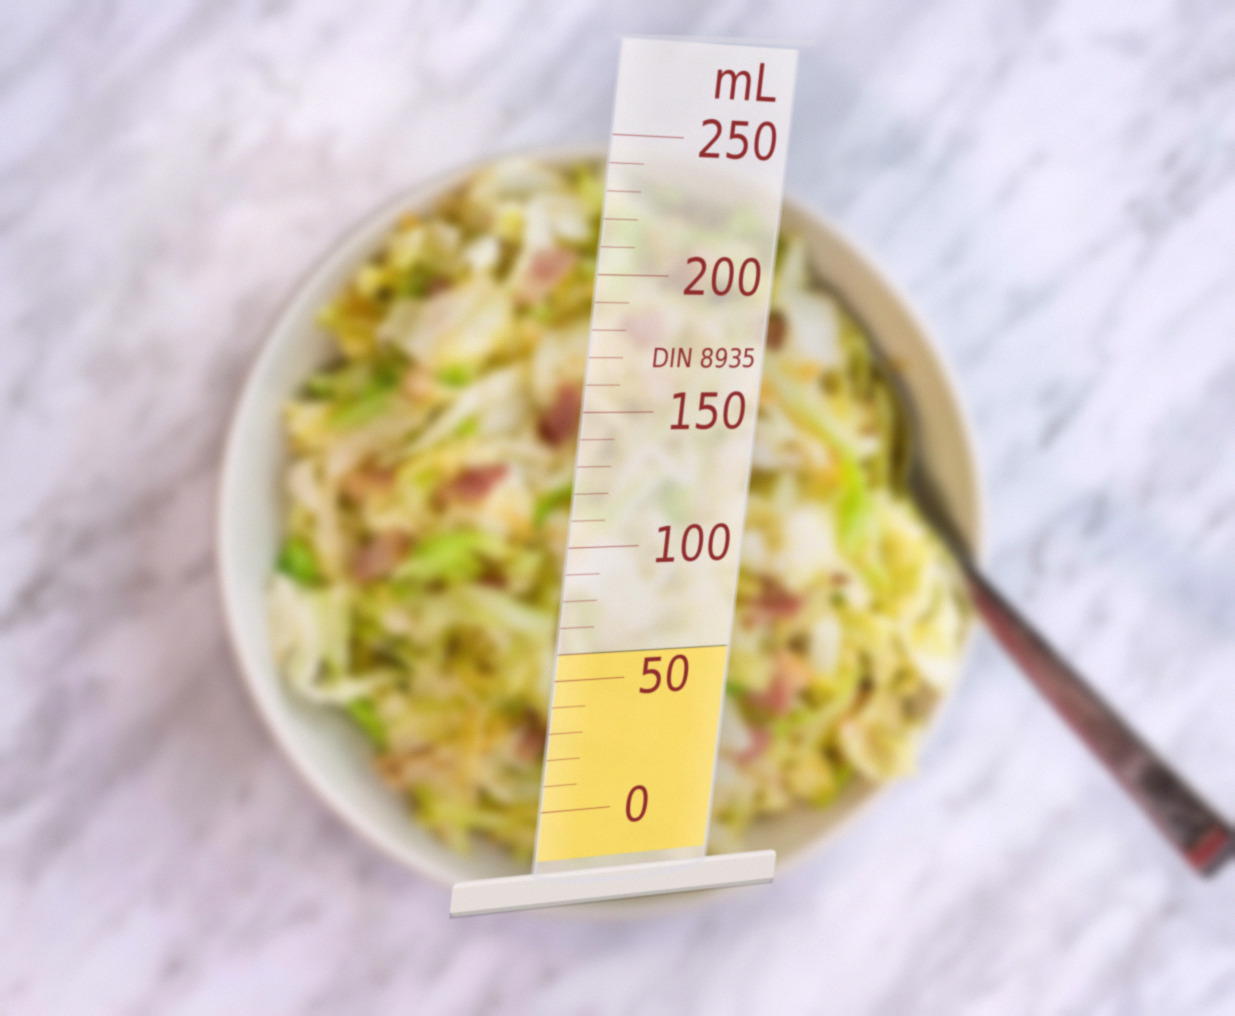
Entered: 60; mL
